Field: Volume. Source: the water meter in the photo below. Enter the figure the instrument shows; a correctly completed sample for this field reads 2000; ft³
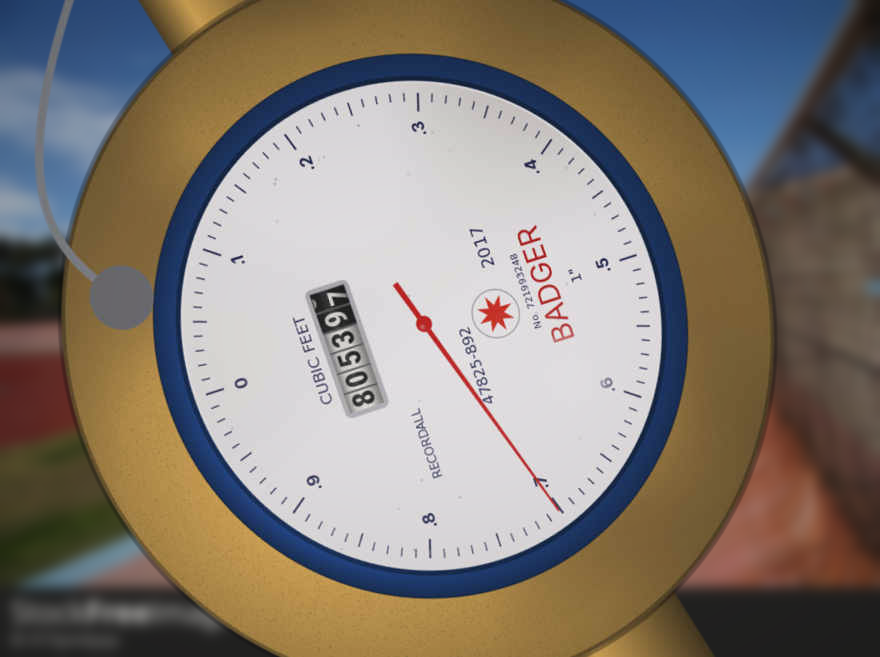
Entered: 805396.70; ft³
